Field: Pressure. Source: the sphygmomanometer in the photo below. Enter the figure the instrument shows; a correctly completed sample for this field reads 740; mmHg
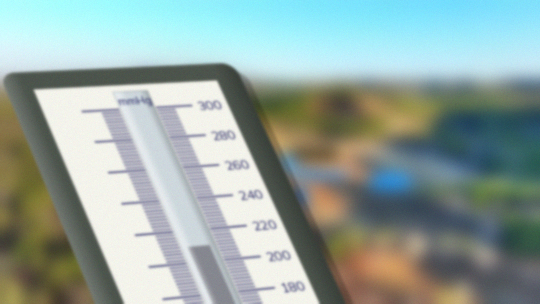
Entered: 210; mmHg
